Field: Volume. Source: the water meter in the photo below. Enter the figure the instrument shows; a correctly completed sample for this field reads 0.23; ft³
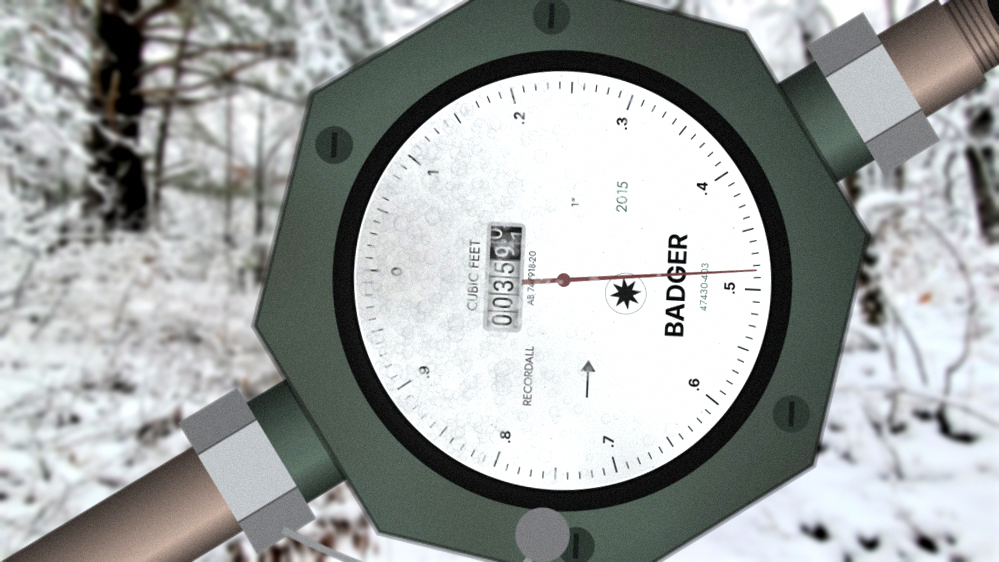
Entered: 3590.48; ft³
